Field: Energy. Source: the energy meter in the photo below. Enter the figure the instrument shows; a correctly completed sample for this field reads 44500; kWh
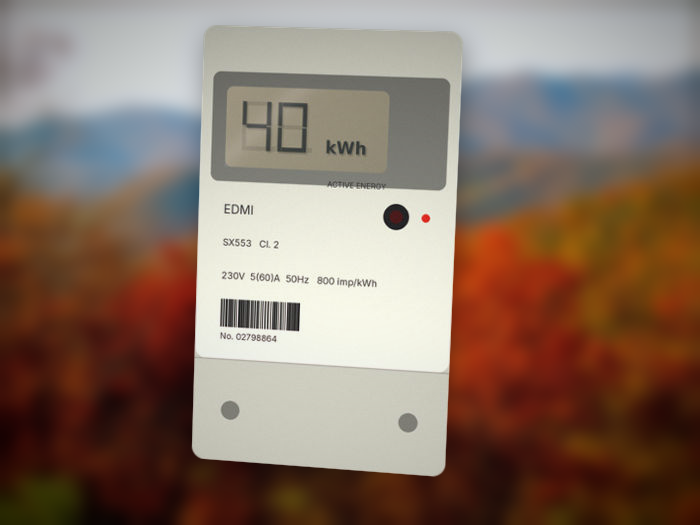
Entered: 40; kWh
